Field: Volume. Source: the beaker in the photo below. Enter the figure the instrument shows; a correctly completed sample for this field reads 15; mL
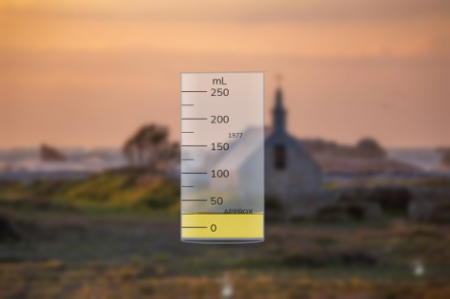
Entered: 25; mL
